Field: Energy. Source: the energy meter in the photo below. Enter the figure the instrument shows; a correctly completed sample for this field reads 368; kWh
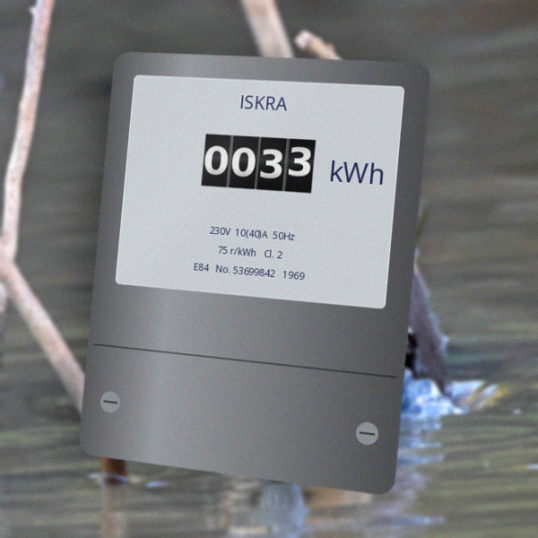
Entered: 33; kWh
